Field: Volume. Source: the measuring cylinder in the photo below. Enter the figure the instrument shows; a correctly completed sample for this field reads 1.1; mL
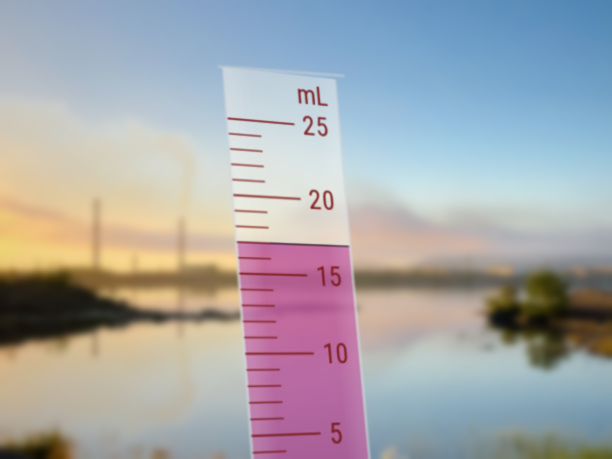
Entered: 17; mL
